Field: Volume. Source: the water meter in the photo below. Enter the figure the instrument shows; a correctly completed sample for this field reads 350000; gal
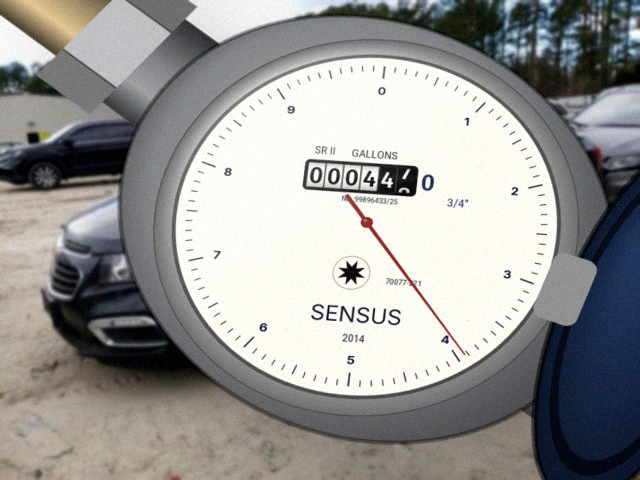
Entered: 4473.9; gal
